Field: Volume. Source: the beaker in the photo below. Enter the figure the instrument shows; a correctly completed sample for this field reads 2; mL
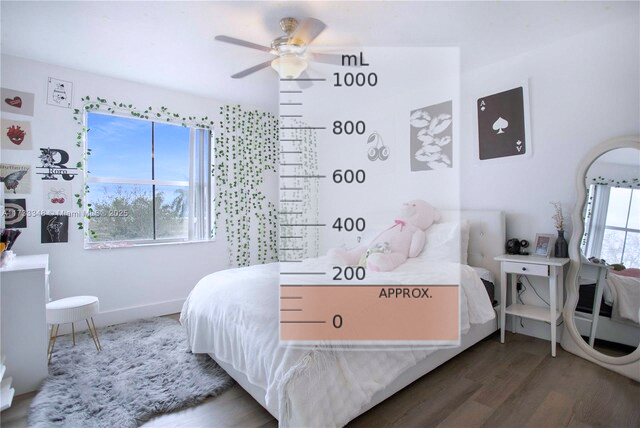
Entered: 150; mL
